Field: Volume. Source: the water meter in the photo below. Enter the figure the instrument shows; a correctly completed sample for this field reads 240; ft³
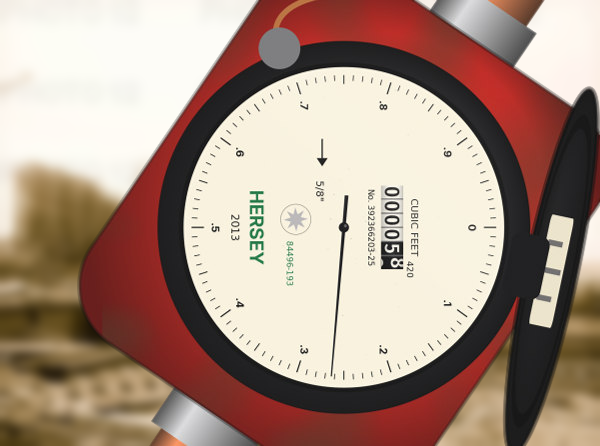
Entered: 58.26; ft³
